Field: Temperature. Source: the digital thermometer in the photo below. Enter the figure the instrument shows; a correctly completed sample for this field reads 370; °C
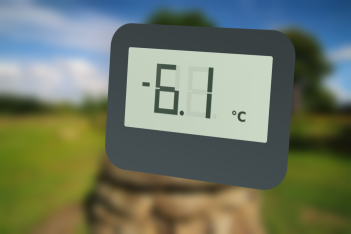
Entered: -6.1; °C
